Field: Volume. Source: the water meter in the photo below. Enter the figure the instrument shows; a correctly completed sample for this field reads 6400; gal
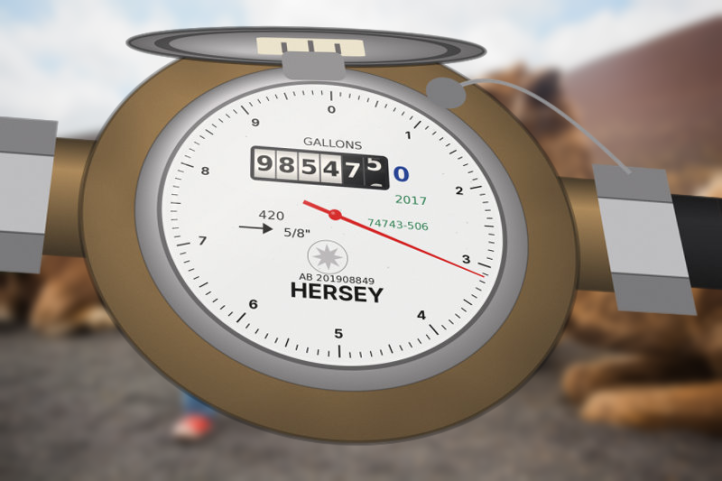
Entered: 9854753.1; gal
